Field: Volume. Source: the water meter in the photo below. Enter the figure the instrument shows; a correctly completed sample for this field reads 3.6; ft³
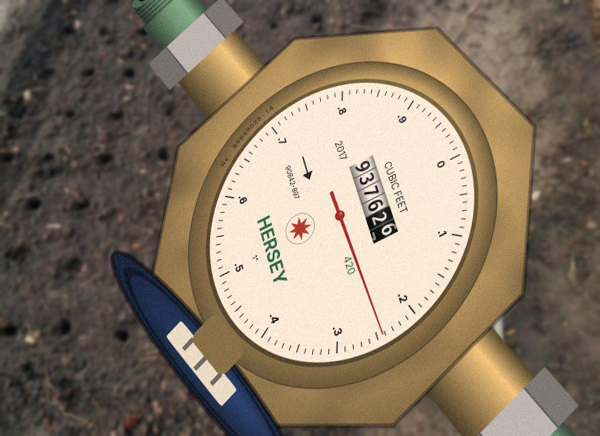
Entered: 937626.24; ft³
